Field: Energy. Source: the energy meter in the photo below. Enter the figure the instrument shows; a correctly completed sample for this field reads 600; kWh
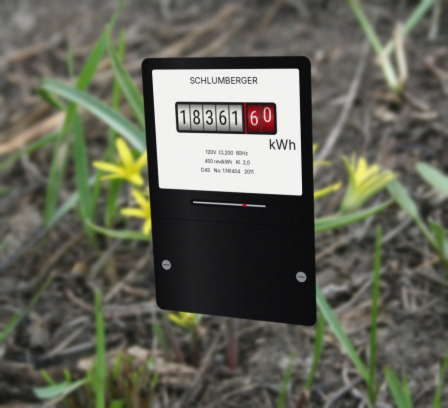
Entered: 18361.60; kWh
